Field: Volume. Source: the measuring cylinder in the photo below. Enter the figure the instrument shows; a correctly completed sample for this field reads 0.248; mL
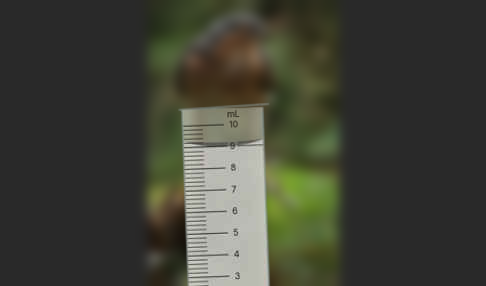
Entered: 9; mL
